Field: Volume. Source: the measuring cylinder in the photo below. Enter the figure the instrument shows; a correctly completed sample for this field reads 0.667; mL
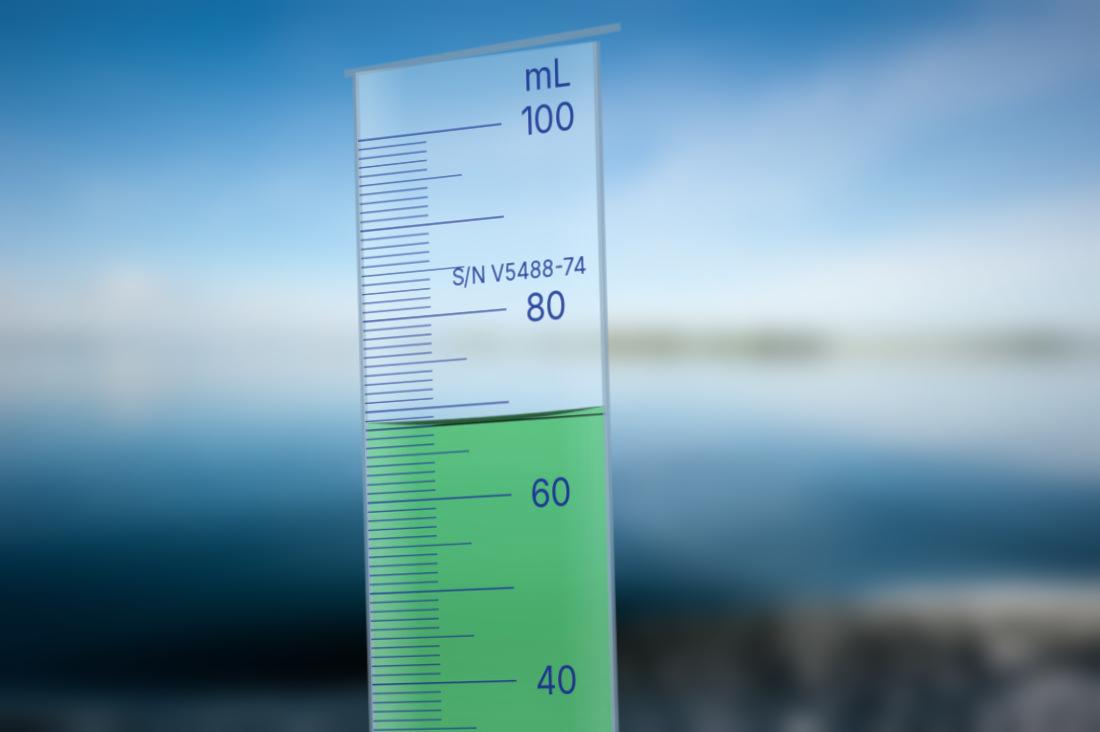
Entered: 68; mL
